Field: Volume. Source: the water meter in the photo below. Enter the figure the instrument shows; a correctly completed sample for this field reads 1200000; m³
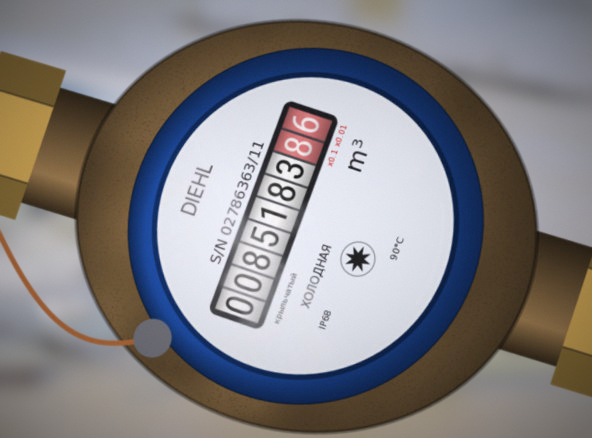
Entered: 85183.86; m³
